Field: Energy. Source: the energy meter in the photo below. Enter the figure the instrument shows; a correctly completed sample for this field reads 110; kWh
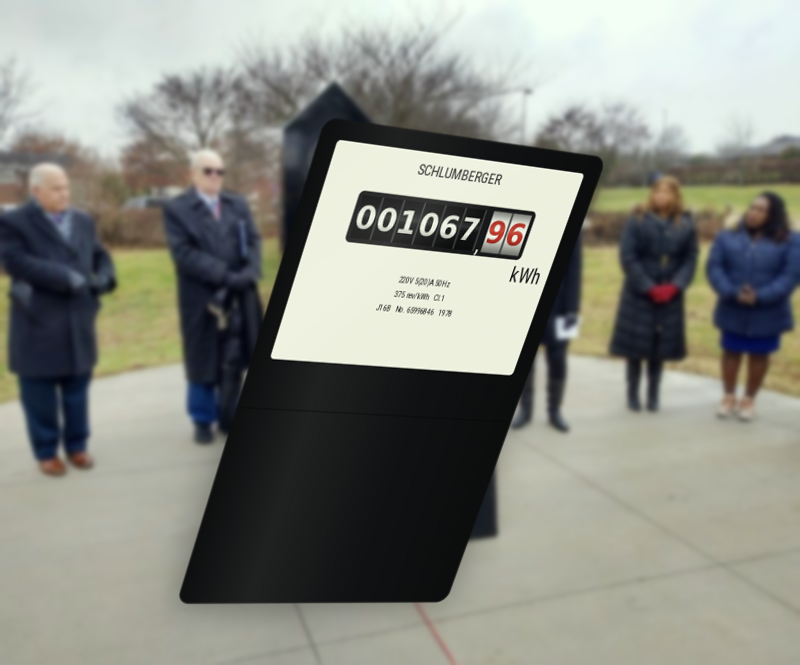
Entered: 1067.96; kWh
